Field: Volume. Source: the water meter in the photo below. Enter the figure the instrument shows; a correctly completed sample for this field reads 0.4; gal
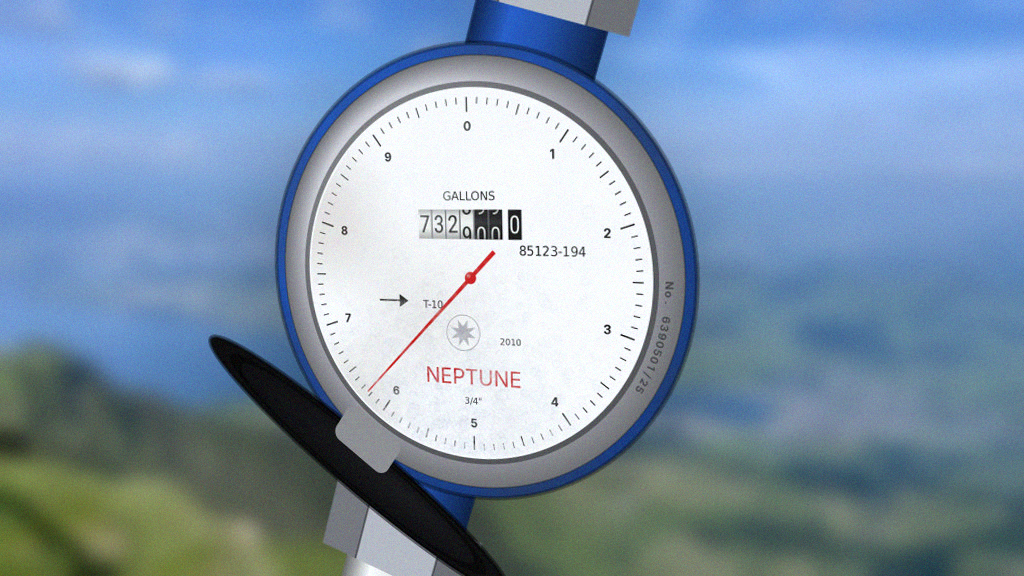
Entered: 7328996.2; gal
